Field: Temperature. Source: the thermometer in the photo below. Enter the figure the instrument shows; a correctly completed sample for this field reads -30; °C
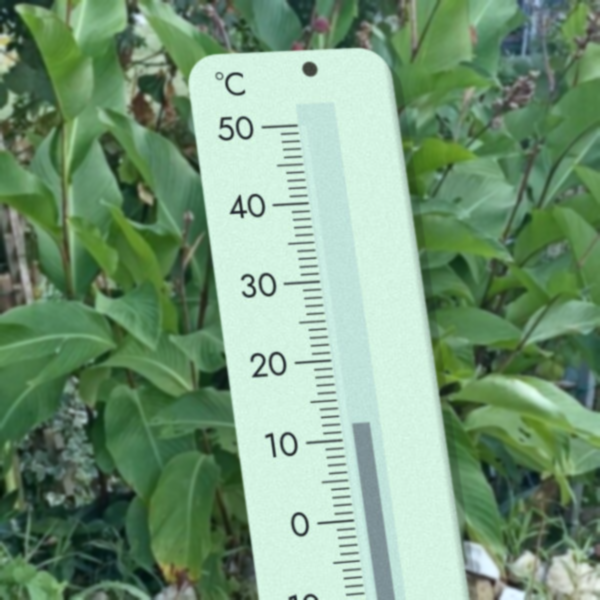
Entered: 12; °C
